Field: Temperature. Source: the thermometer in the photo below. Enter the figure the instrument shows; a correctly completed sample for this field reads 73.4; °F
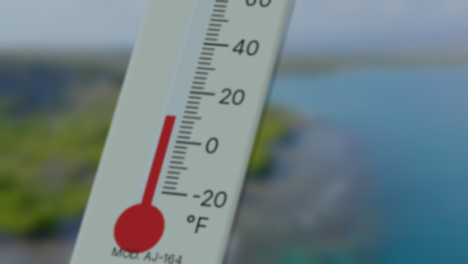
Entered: 10; °F
